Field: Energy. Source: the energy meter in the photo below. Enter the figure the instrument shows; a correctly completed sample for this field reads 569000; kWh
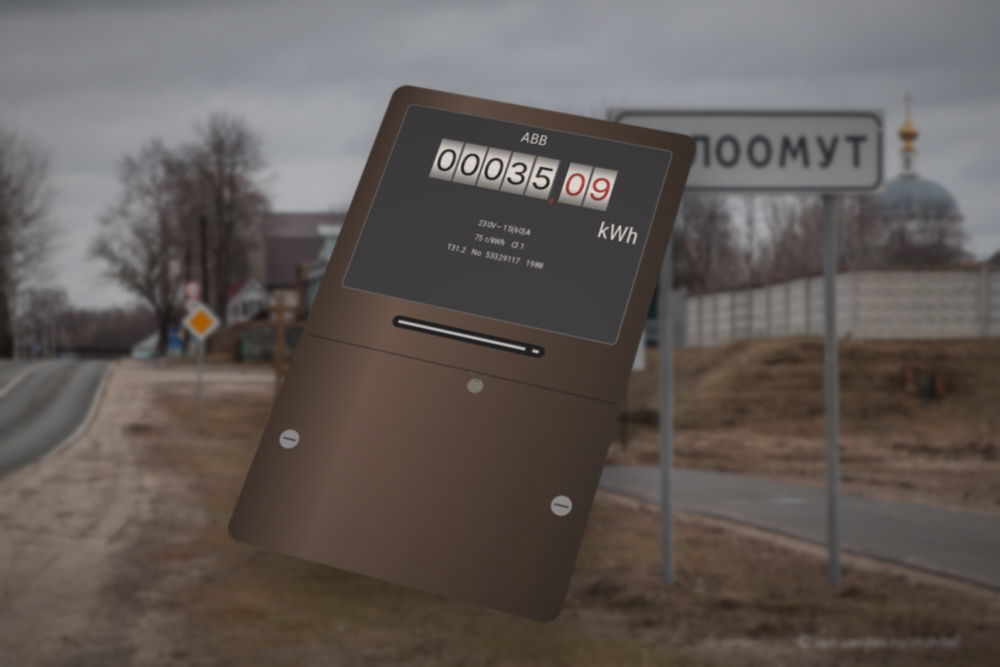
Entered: 35.09; kWh
